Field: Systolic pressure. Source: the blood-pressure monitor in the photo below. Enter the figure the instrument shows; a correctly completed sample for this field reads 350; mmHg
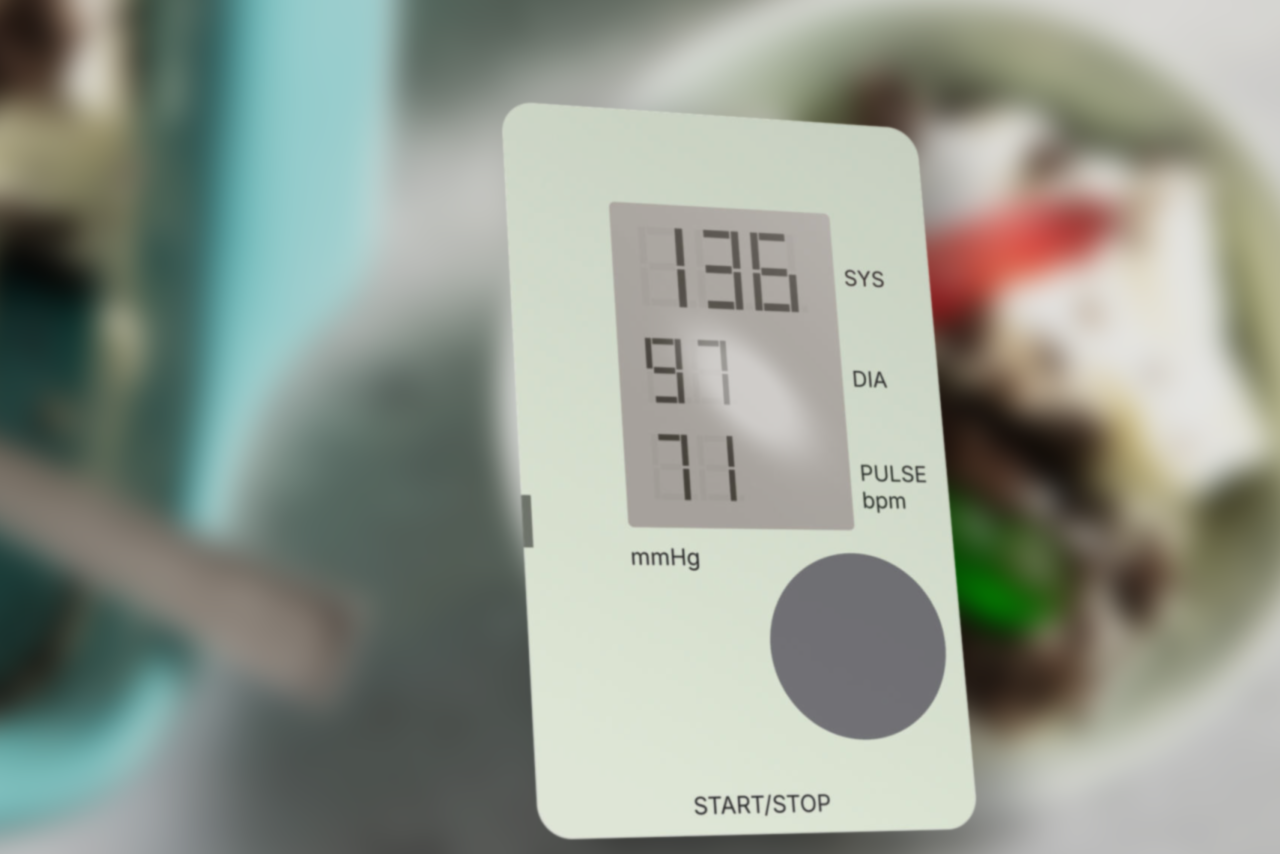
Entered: 136; mmHg
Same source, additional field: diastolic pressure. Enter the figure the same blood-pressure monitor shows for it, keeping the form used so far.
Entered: 97; mmHg
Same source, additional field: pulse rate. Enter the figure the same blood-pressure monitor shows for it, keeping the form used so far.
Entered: 71; bpm
